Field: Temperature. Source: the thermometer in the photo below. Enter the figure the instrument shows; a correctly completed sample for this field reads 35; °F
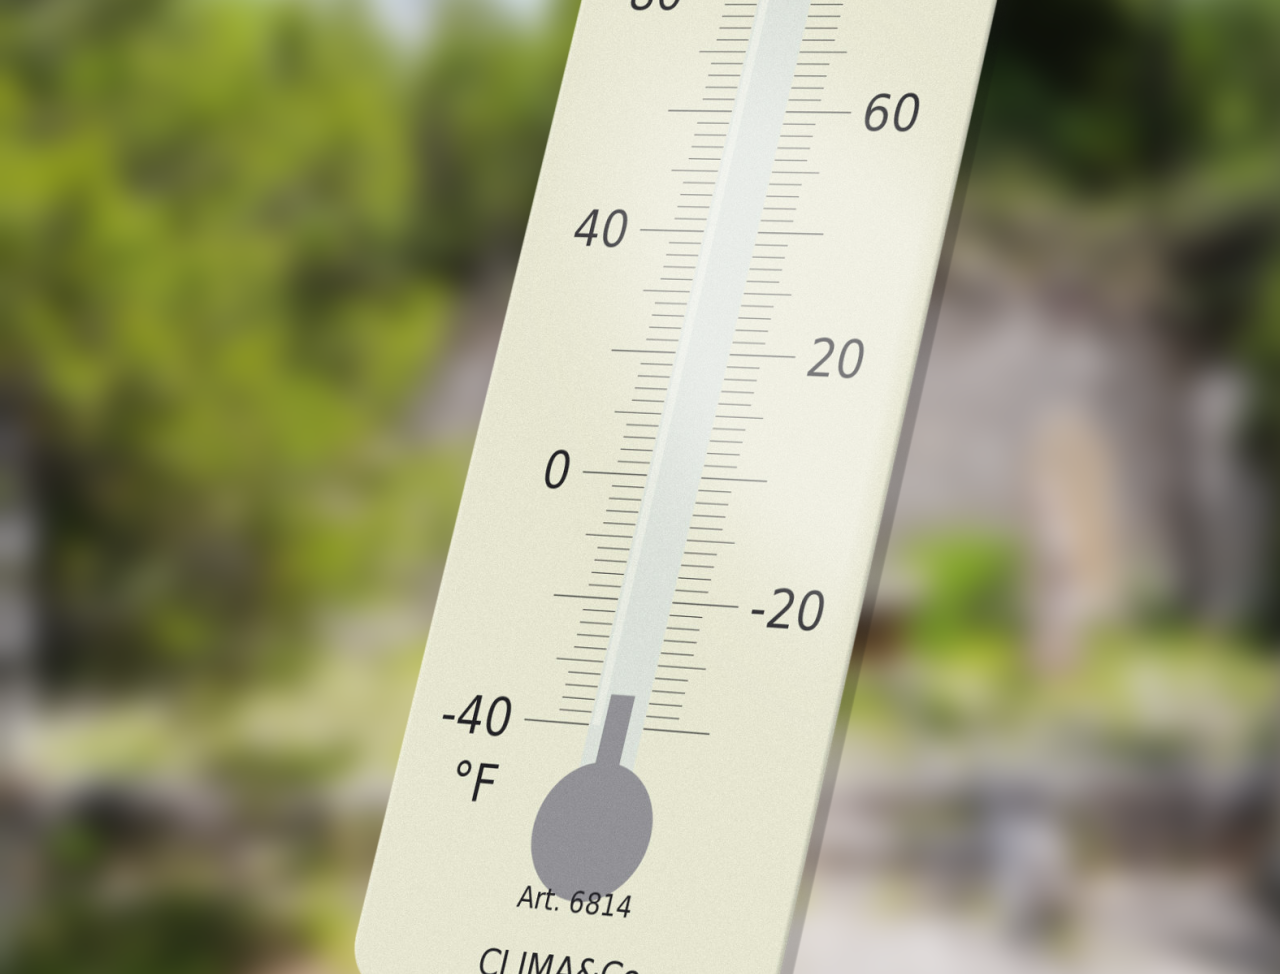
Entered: -35; °F
